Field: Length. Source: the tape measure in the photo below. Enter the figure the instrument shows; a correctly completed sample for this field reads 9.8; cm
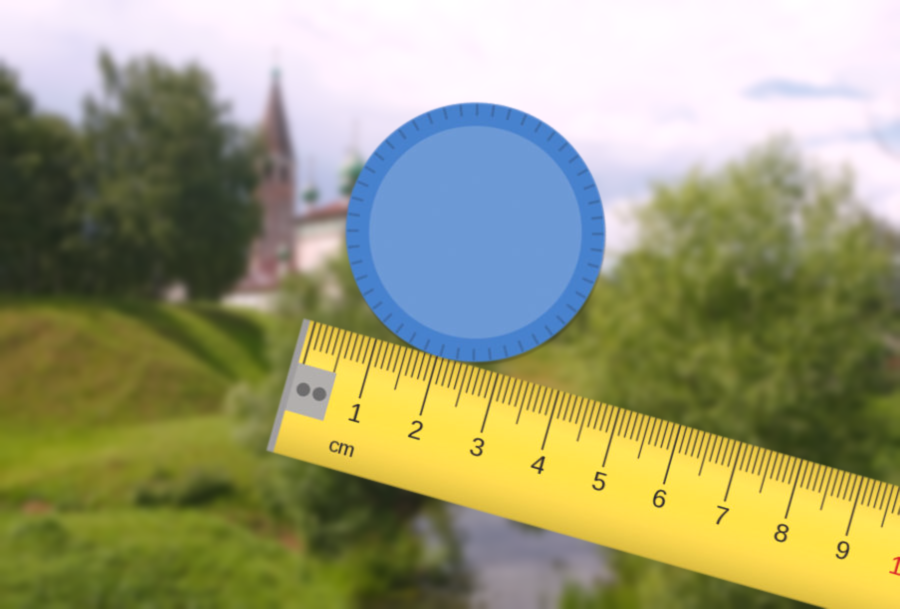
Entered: 4.1; cm
